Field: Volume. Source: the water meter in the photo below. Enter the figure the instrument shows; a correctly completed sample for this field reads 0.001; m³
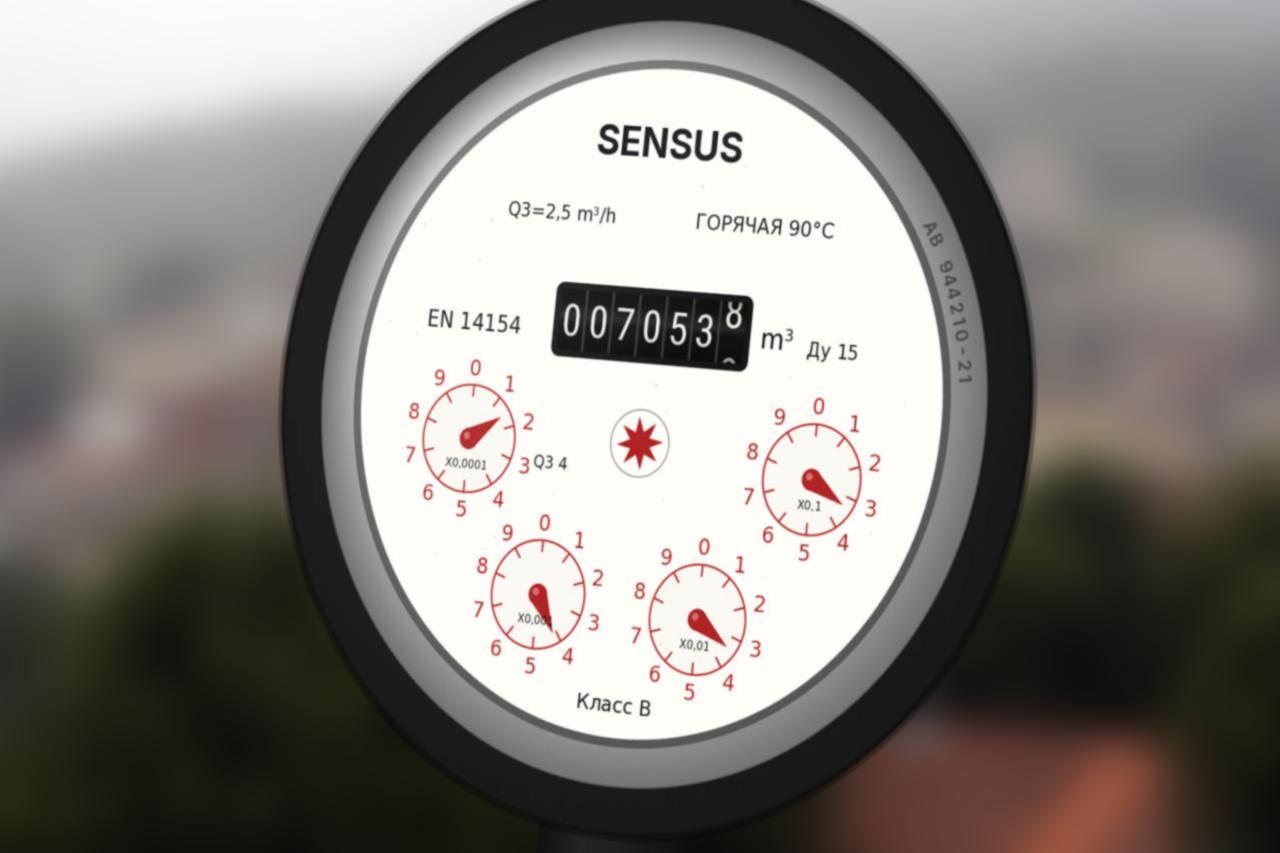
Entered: 70538.3341; m³
